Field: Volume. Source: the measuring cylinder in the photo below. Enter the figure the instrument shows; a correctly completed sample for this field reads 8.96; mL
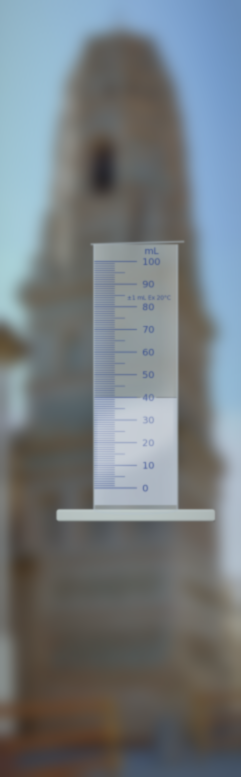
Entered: 40; mL
